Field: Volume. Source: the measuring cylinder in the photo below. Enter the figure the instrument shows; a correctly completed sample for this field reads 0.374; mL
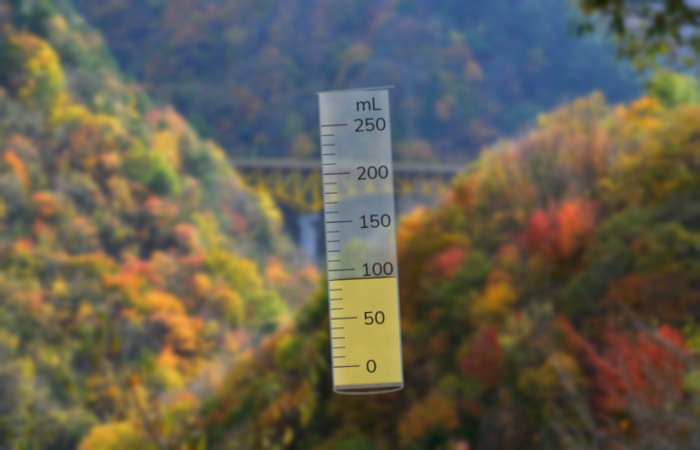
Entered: 90; mL
